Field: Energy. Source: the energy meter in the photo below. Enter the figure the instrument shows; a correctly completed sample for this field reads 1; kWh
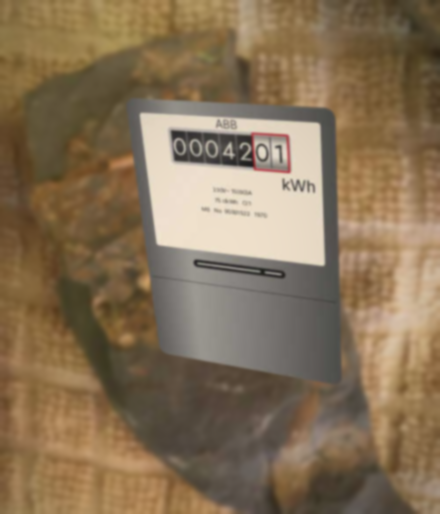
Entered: 42.01; kWh
